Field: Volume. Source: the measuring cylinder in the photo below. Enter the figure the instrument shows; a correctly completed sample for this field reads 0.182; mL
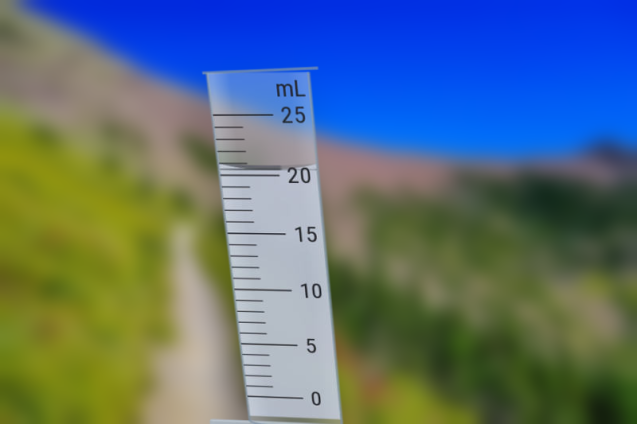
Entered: 20.5; mL
